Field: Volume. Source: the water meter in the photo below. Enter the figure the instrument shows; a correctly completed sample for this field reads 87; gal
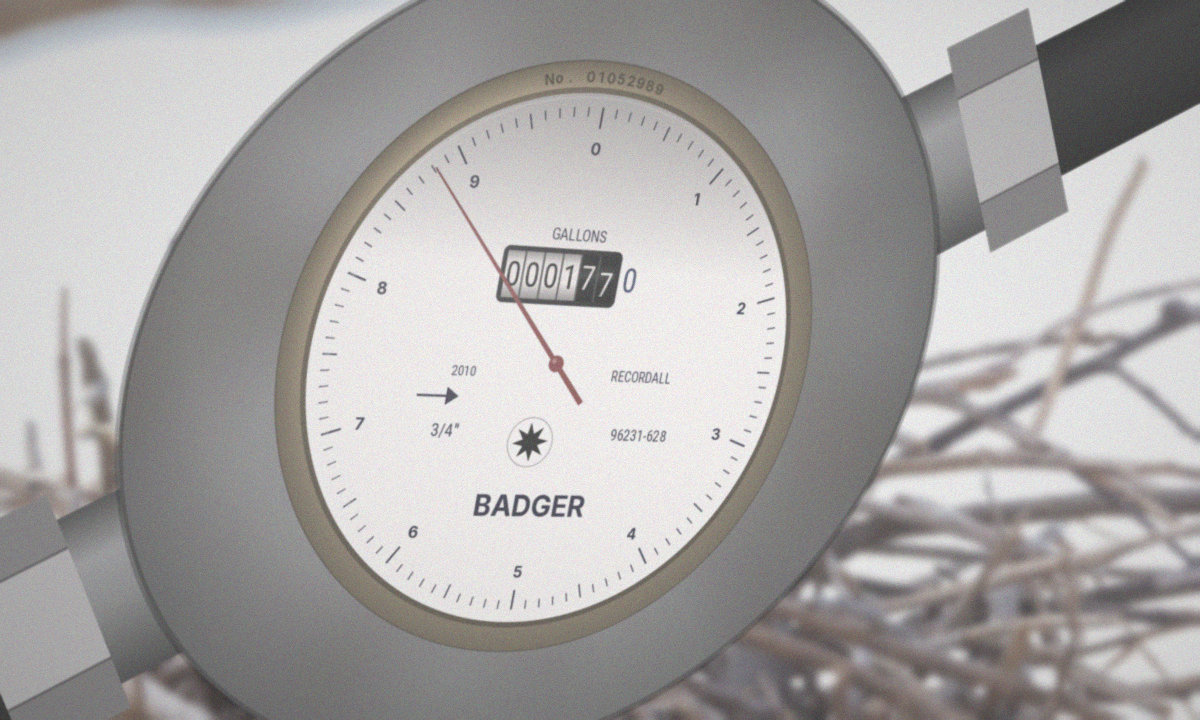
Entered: 1768.8; gal
